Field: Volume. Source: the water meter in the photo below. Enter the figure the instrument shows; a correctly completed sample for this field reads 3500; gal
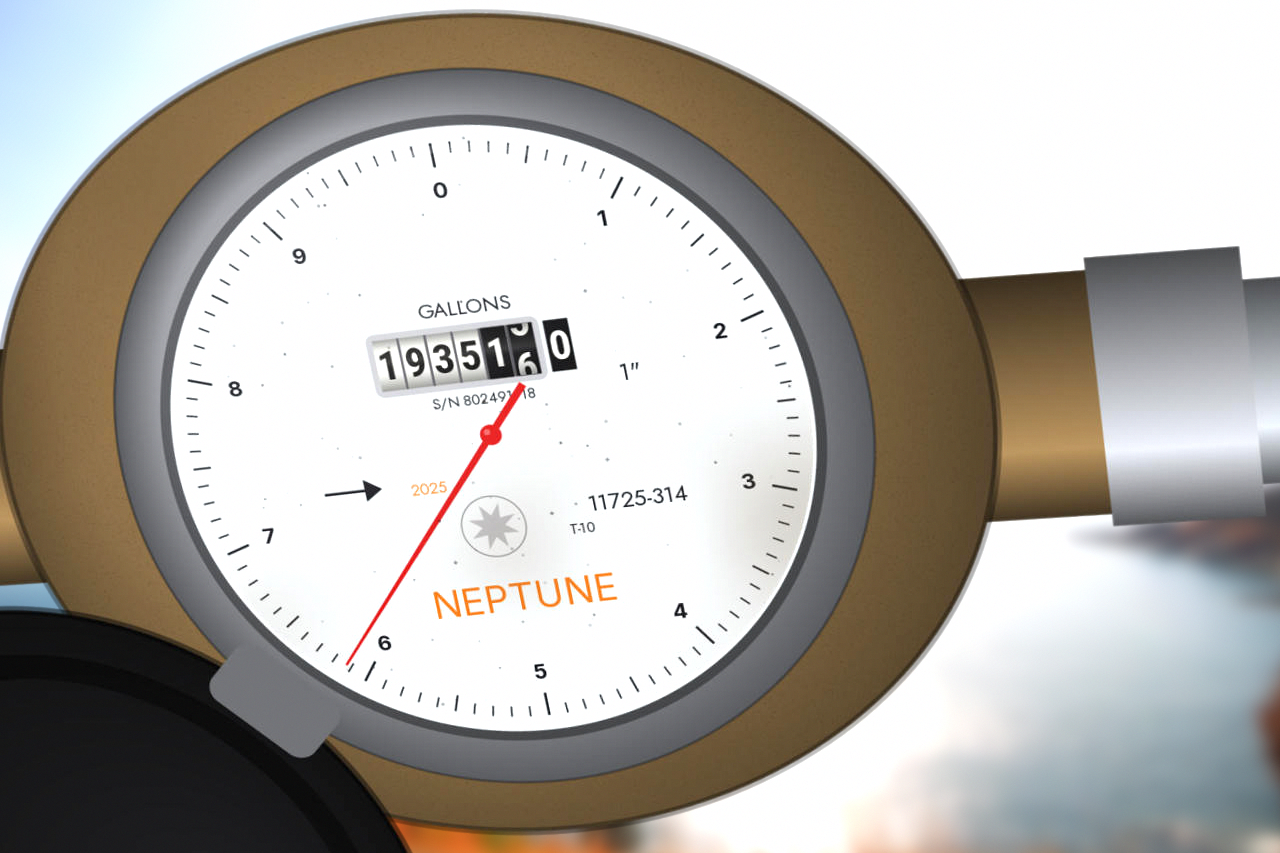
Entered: 1935156.1; gal
